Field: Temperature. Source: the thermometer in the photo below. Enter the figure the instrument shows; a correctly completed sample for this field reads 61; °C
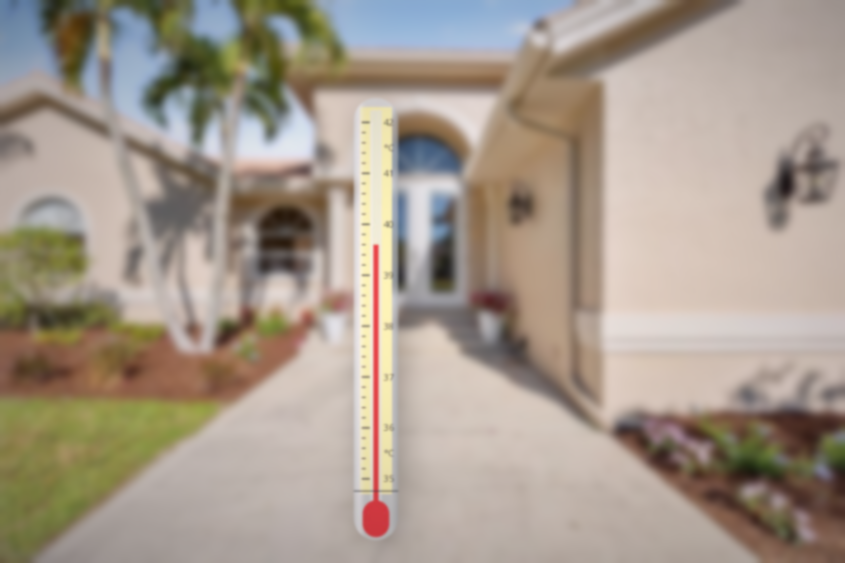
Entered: 39.6; °C
